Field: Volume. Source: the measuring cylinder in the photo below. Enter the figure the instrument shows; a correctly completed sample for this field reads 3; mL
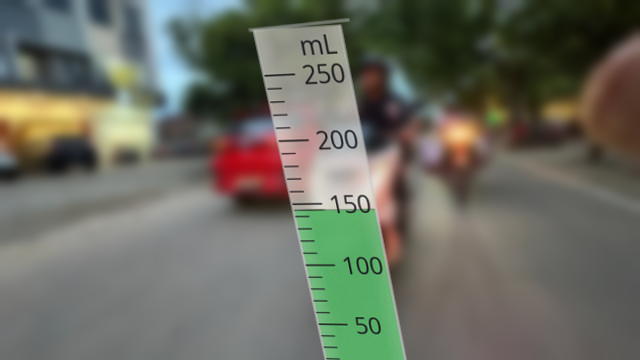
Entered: 145; mL
